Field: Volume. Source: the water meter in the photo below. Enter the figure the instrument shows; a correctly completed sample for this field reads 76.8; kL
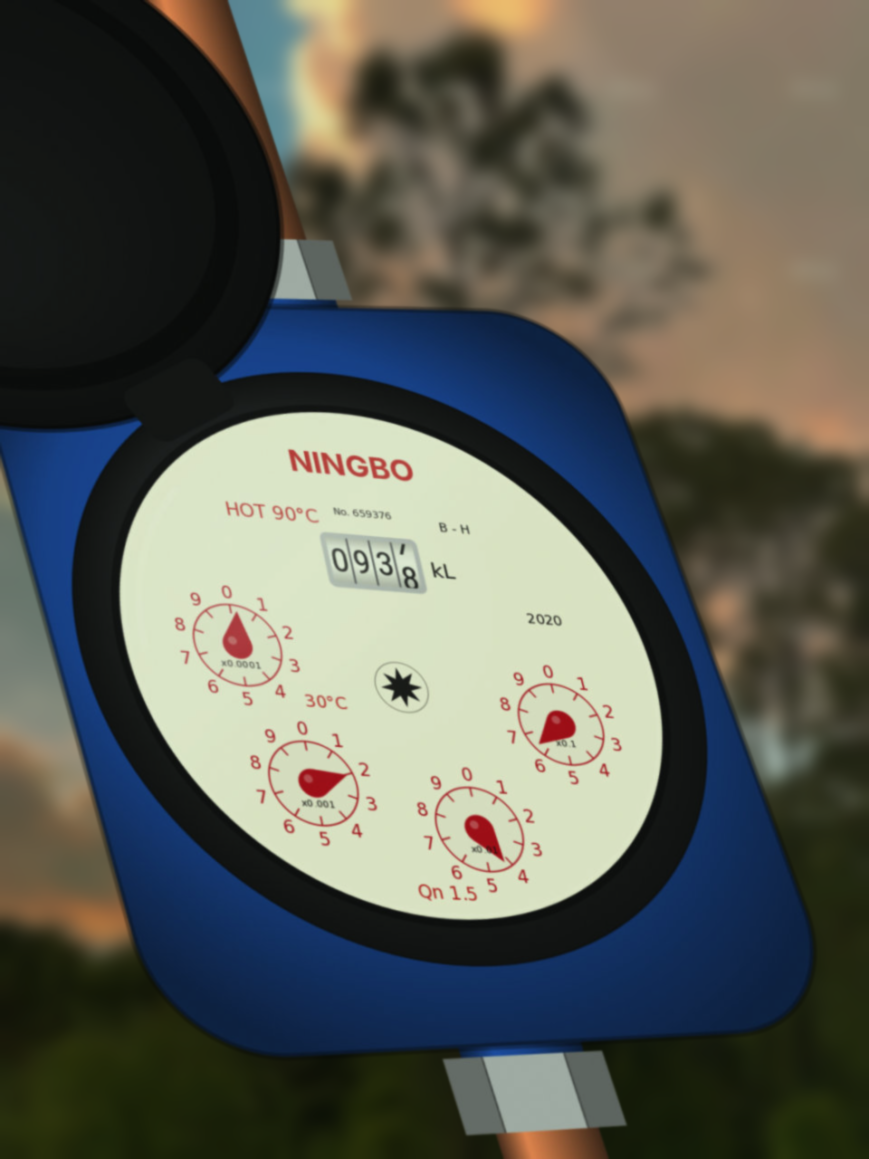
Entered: 937.6420; kL
